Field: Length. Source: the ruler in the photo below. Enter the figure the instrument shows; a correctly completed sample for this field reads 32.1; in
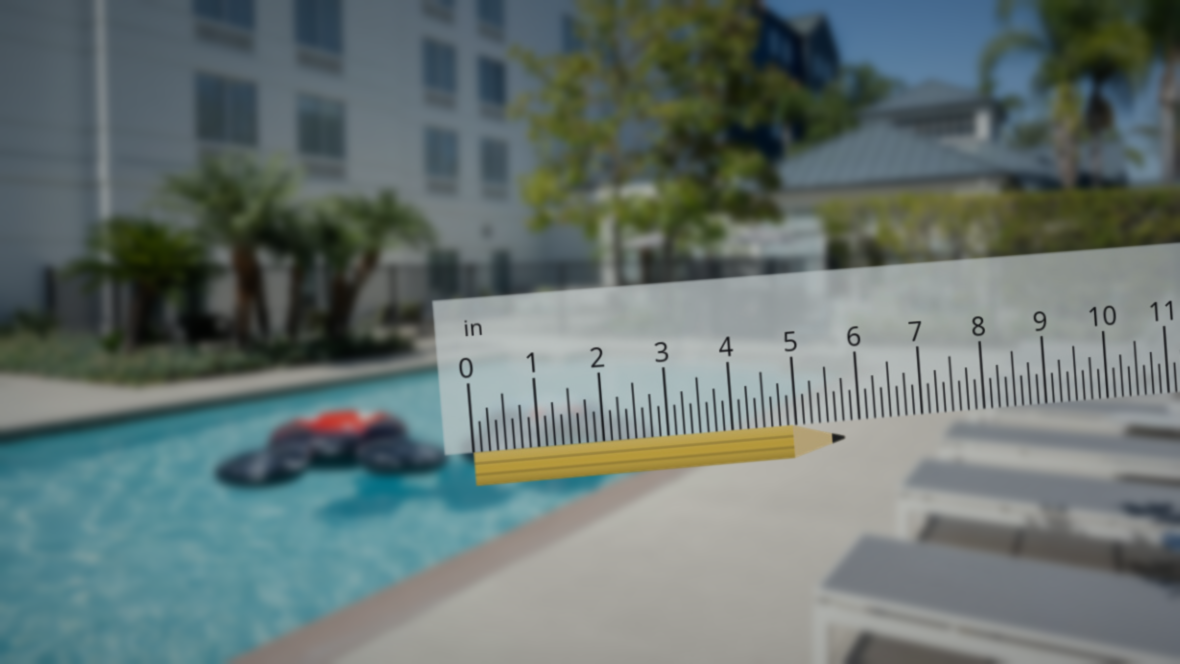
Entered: 5.75; in
